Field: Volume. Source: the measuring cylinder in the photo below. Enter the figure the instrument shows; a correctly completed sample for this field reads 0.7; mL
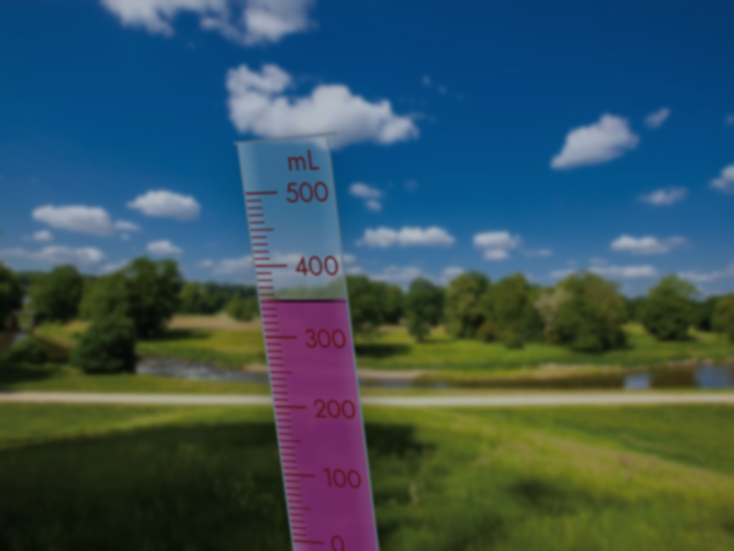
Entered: 350; mL
